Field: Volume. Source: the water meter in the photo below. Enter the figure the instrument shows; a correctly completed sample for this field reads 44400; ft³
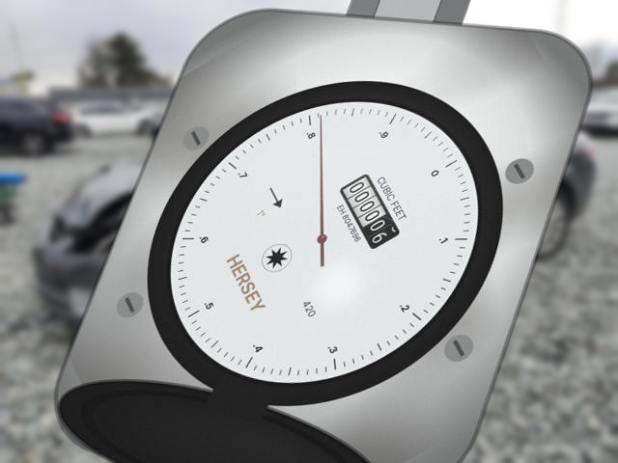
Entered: 5.81; ft³
